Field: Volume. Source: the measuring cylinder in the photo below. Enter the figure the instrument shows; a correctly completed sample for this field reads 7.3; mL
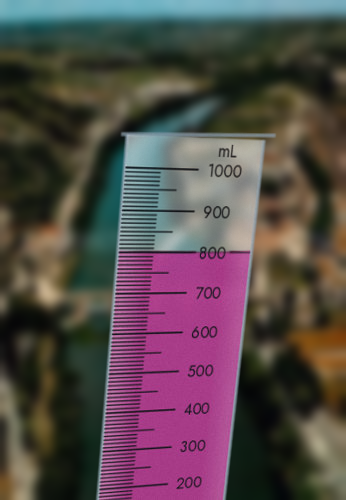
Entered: 800; mL
